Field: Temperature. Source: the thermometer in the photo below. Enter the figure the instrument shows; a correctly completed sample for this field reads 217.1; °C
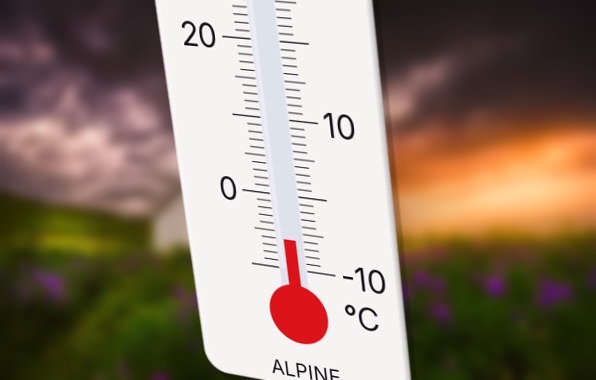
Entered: -6; °C
